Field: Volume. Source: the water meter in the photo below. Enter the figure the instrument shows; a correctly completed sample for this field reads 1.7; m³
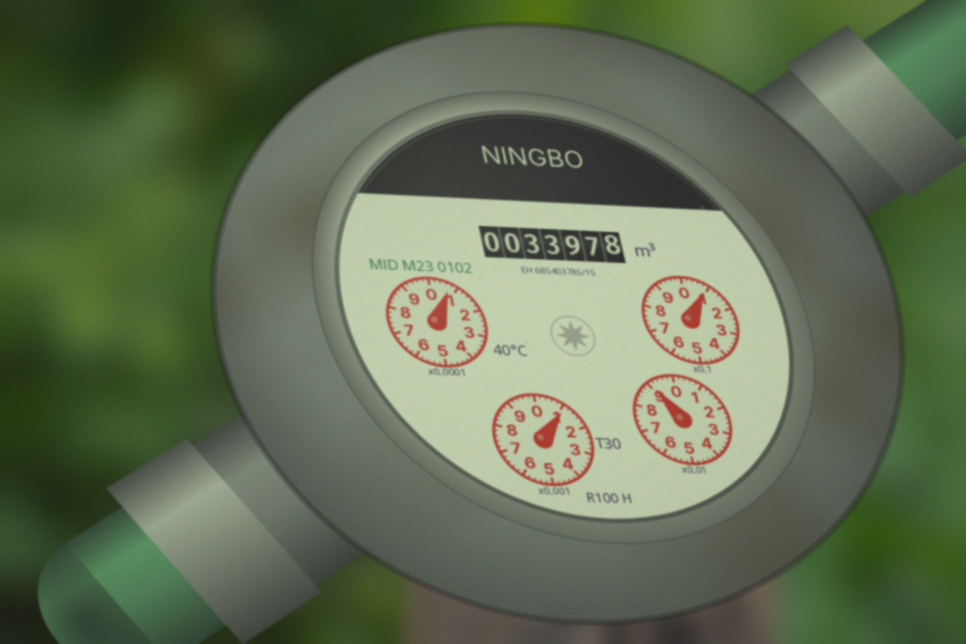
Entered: 33978.0910; m³
